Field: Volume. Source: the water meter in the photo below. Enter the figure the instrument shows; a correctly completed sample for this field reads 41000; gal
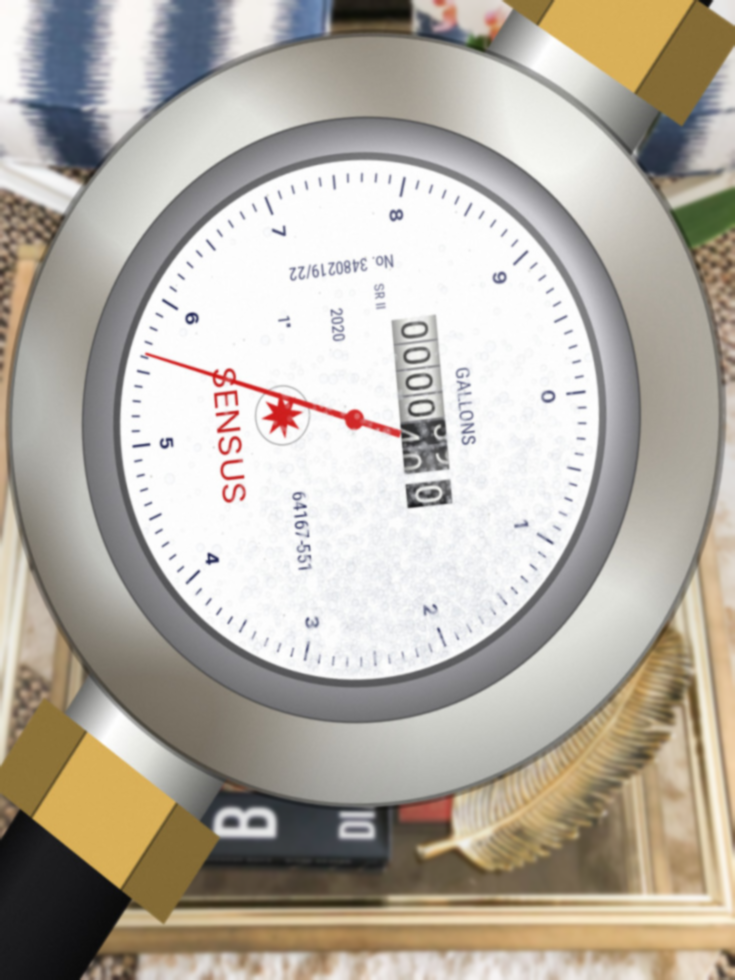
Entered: 395.6; gal
